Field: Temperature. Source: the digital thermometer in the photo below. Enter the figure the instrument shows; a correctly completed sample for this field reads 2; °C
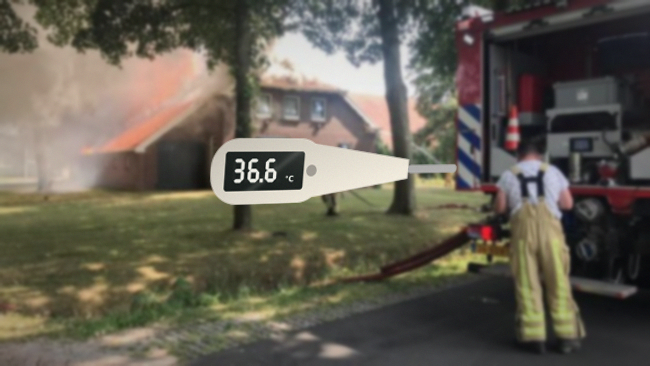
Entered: 36.6; °C
